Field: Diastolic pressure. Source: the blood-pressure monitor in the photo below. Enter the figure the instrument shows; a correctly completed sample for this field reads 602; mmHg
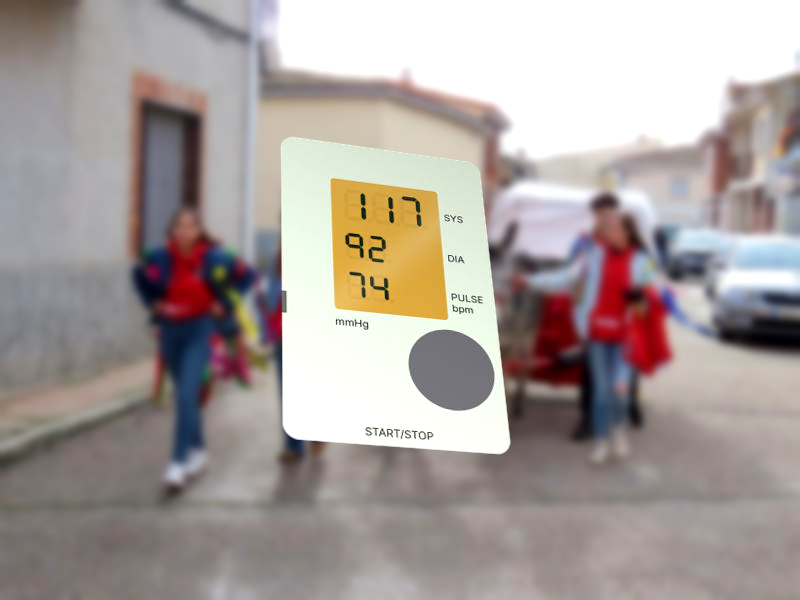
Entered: 92; mmHg
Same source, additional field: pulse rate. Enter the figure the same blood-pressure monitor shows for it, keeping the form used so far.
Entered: 74; bpm
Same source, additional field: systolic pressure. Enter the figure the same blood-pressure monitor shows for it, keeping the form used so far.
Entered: 117; mmHg
